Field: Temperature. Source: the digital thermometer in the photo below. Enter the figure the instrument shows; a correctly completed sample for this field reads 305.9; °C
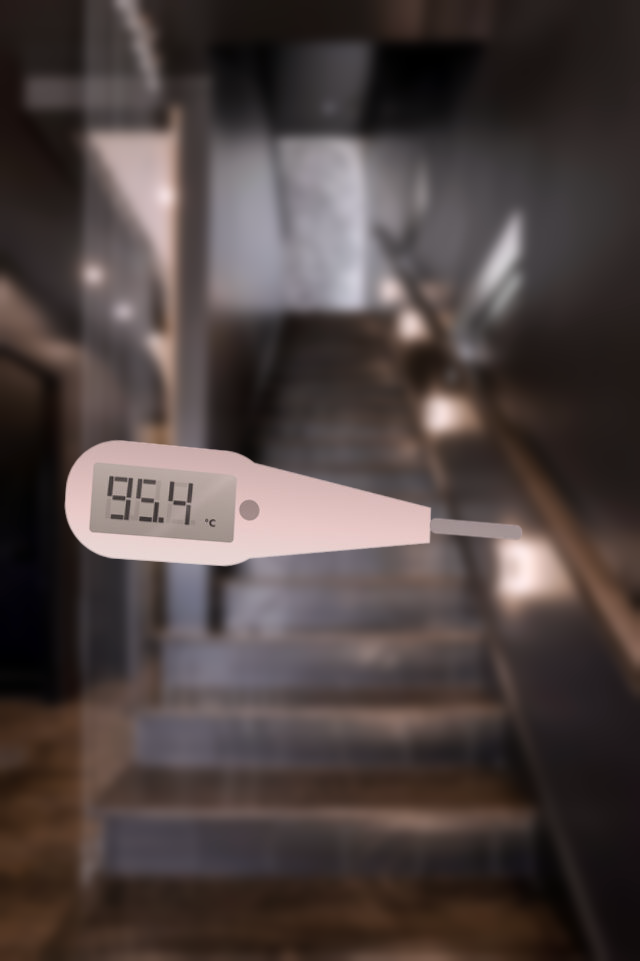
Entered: 95.4; °C
